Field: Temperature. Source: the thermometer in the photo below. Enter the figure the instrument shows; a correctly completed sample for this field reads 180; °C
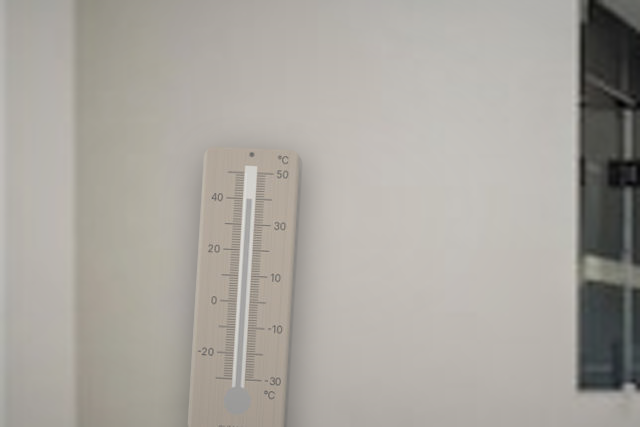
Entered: 40; °C
